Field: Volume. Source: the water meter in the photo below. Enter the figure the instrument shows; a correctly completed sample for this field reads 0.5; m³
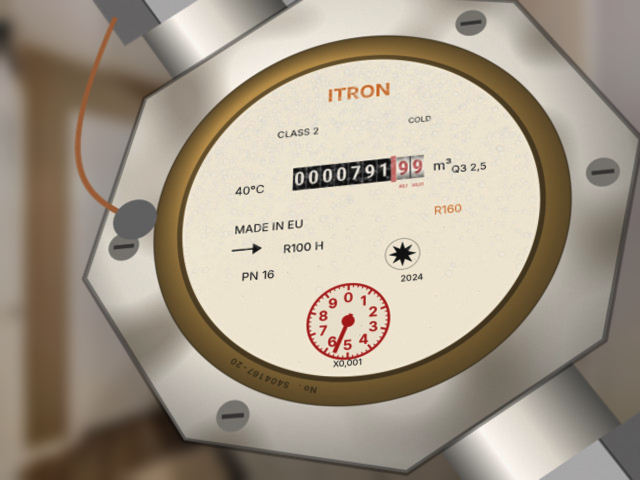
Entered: 791.995; m³
